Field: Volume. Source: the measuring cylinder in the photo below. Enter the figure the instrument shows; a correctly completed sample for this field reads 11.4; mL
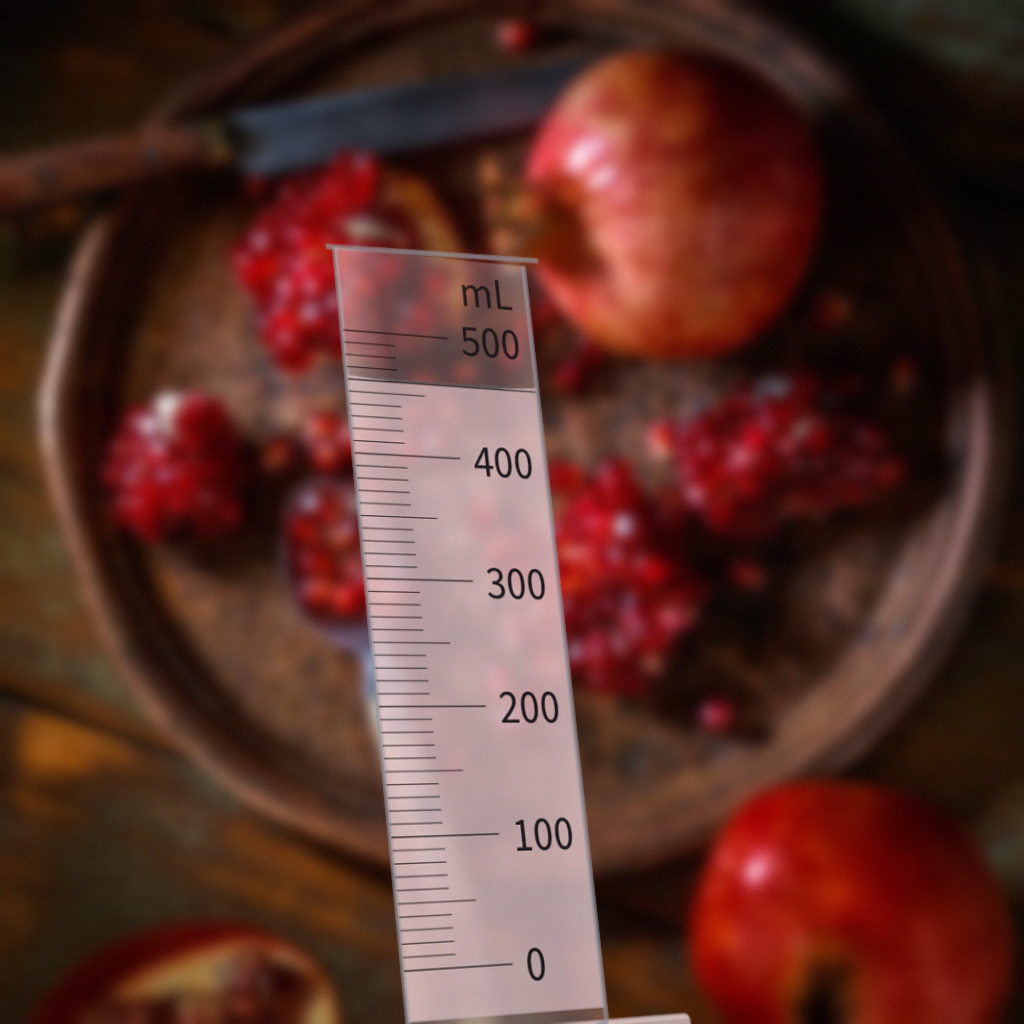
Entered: 460; mL
